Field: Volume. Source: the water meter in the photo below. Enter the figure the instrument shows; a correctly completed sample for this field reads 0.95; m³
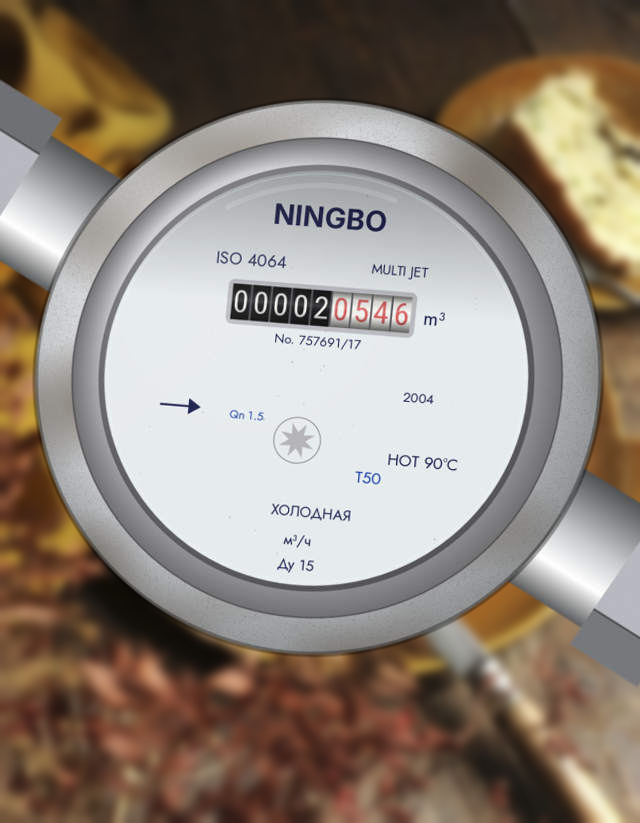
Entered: 2.0546; m³
